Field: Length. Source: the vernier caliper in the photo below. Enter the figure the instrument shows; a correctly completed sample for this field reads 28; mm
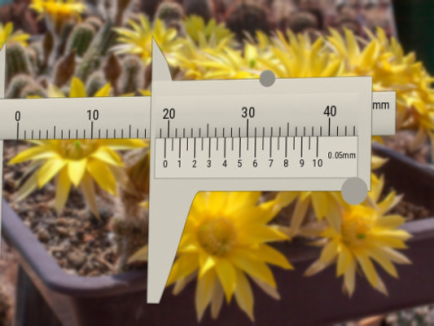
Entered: 19.6; mm
